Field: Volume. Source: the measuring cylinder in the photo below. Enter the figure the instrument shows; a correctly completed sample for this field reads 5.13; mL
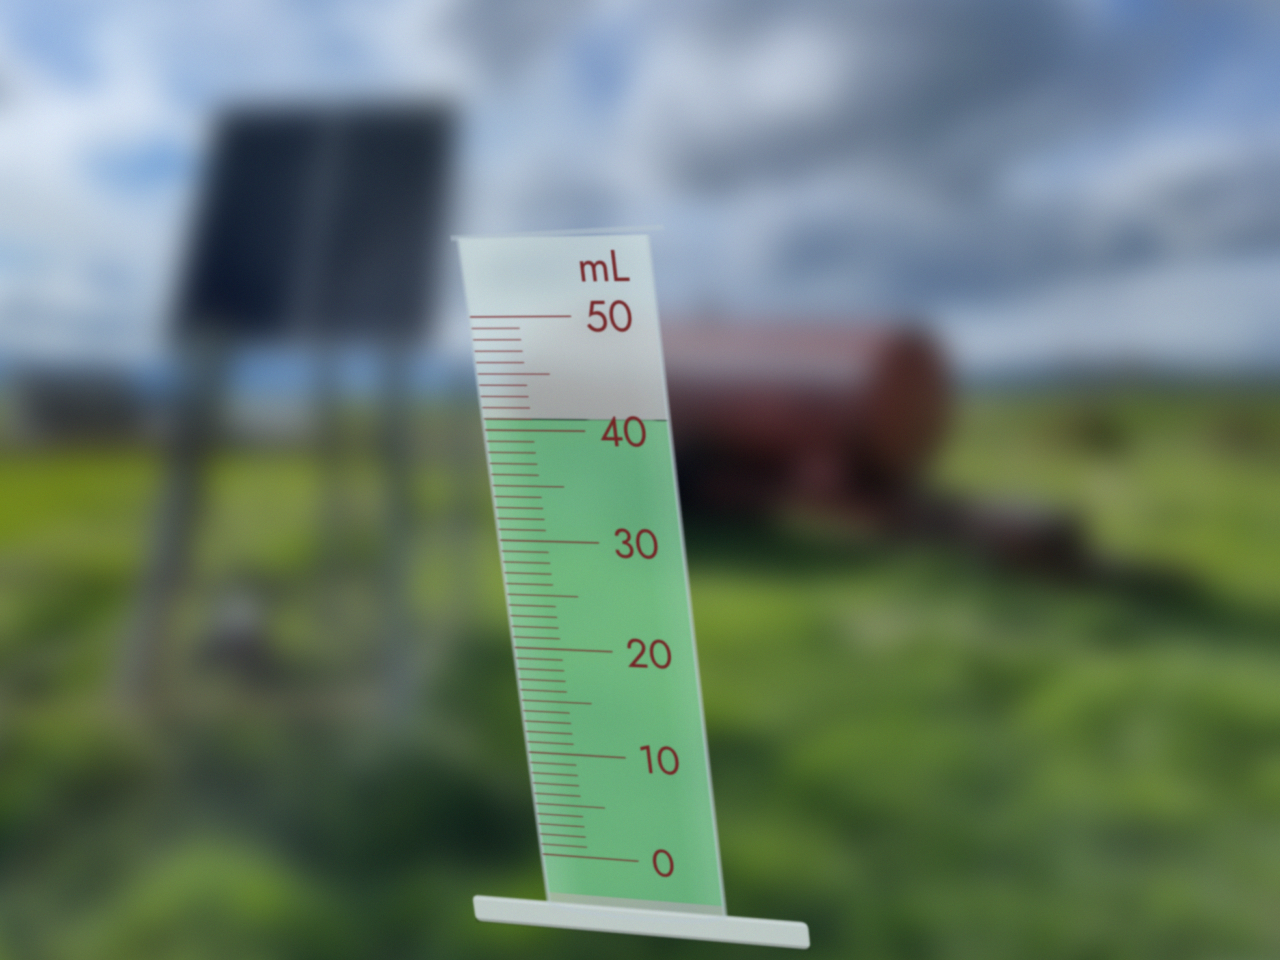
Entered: 41; mL
